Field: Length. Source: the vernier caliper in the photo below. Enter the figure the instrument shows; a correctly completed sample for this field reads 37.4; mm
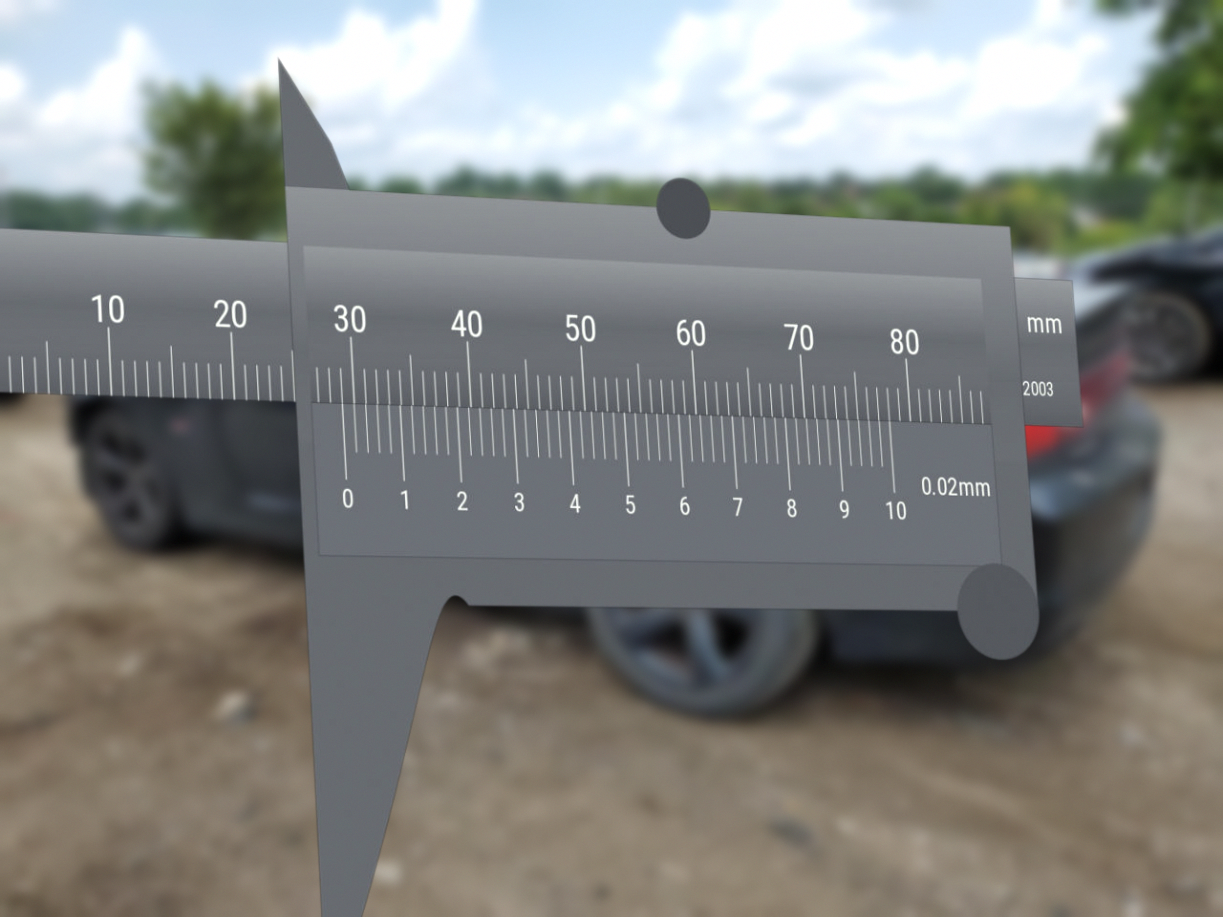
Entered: 29.0; mm
